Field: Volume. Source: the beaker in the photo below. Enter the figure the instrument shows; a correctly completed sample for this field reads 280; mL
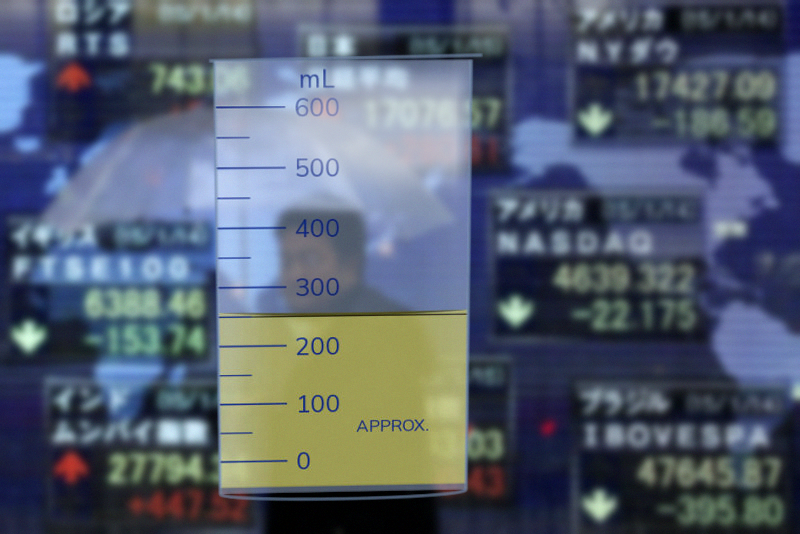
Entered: 250; mL
